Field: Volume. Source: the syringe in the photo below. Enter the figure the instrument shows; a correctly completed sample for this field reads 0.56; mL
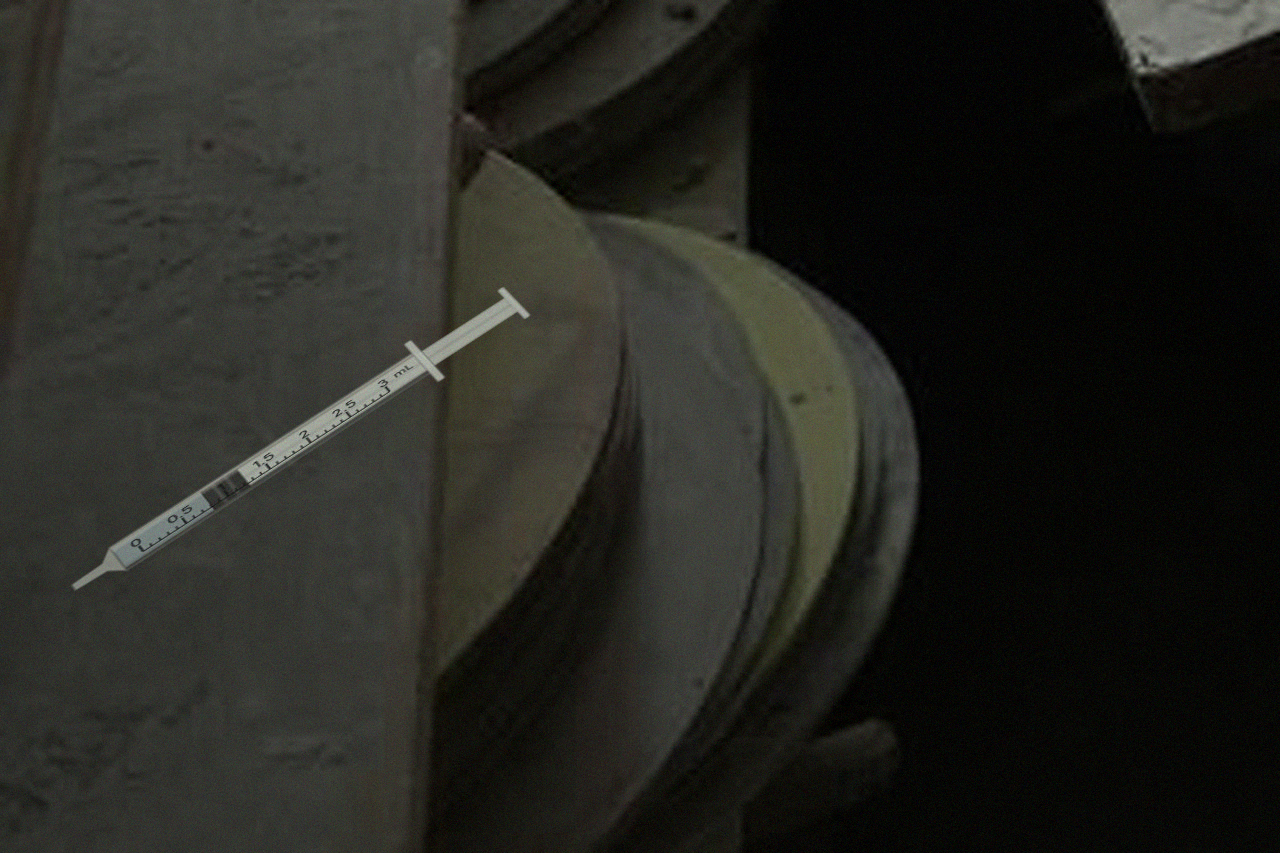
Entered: 0.8; mL
